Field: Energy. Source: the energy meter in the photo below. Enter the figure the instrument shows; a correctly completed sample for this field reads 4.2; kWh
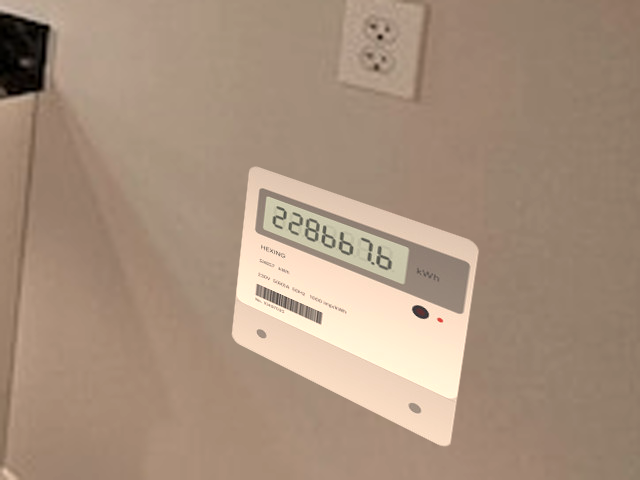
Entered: 228667.6; kWh
